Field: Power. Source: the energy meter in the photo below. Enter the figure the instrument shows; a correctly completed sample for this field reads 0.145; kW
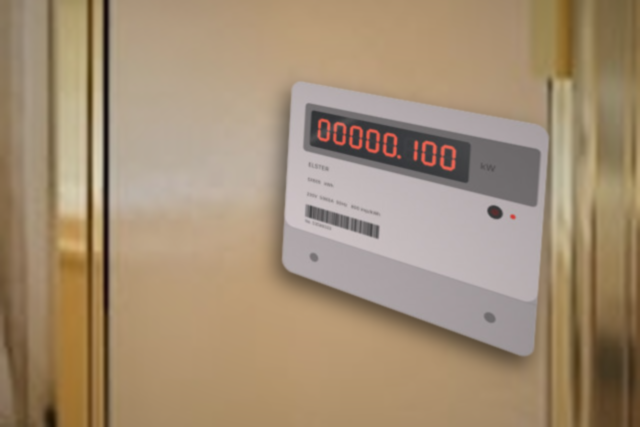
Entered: 0.100; kW
